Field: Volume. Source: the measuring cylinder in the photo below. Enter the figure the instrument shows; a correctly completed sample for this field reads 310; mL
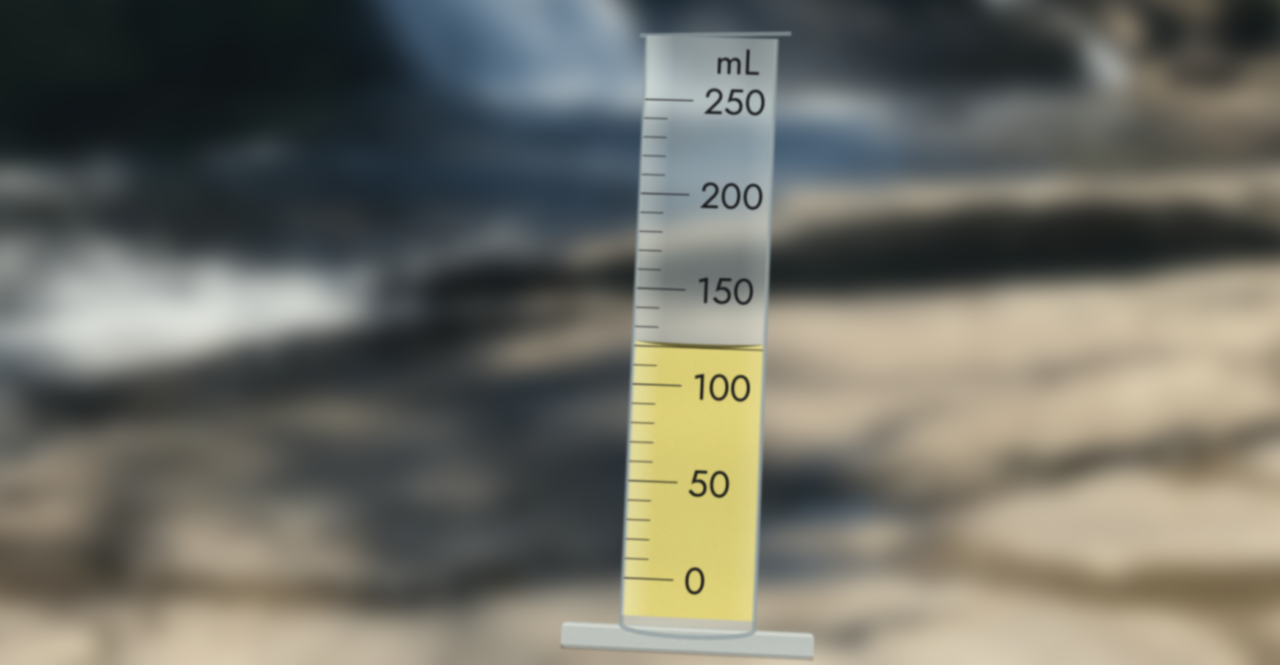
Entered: 120; mL
